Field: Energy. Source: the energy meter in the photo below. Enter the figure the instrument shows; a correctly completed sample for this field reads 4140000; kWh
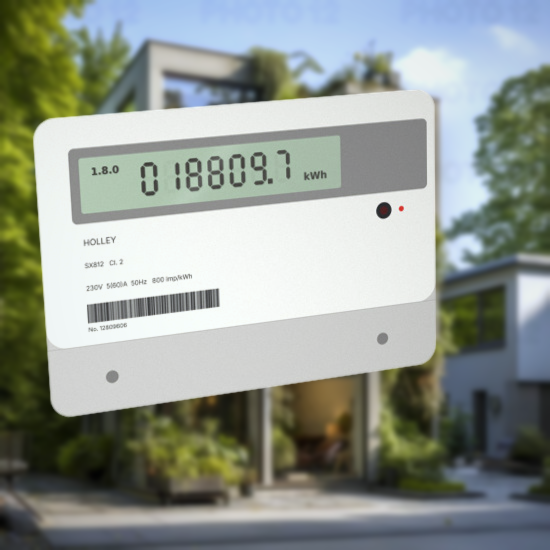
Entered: 18809.7; kWh
